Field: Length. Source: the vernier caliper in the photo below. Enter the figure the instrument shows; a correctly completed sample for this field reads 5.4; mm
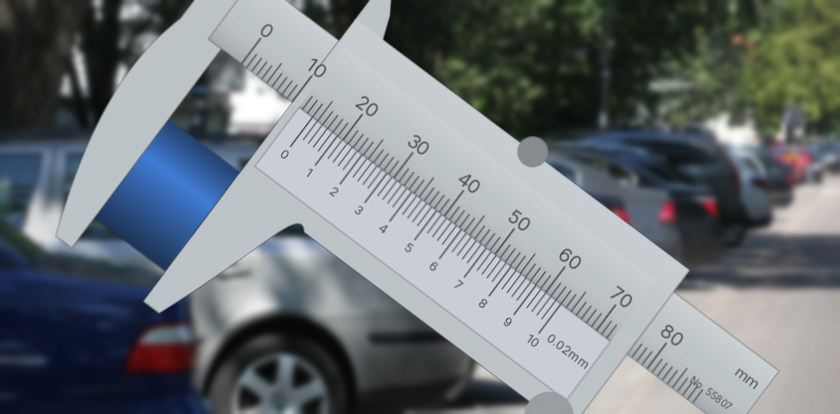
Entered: 14.0; mm
